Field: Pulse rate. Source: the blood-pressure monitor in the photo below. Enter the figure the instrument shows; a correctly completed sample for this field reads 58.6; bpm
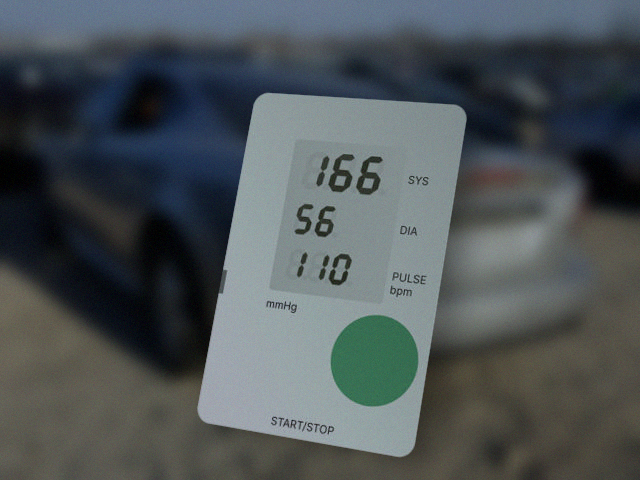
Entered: 110; bpm
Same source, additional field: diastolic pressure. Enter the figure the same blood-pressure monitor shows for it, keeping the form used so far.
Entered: 56; mmHg
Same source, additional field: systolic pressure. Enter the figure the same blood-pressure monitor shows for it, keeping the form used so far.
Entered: 166; mmHg
